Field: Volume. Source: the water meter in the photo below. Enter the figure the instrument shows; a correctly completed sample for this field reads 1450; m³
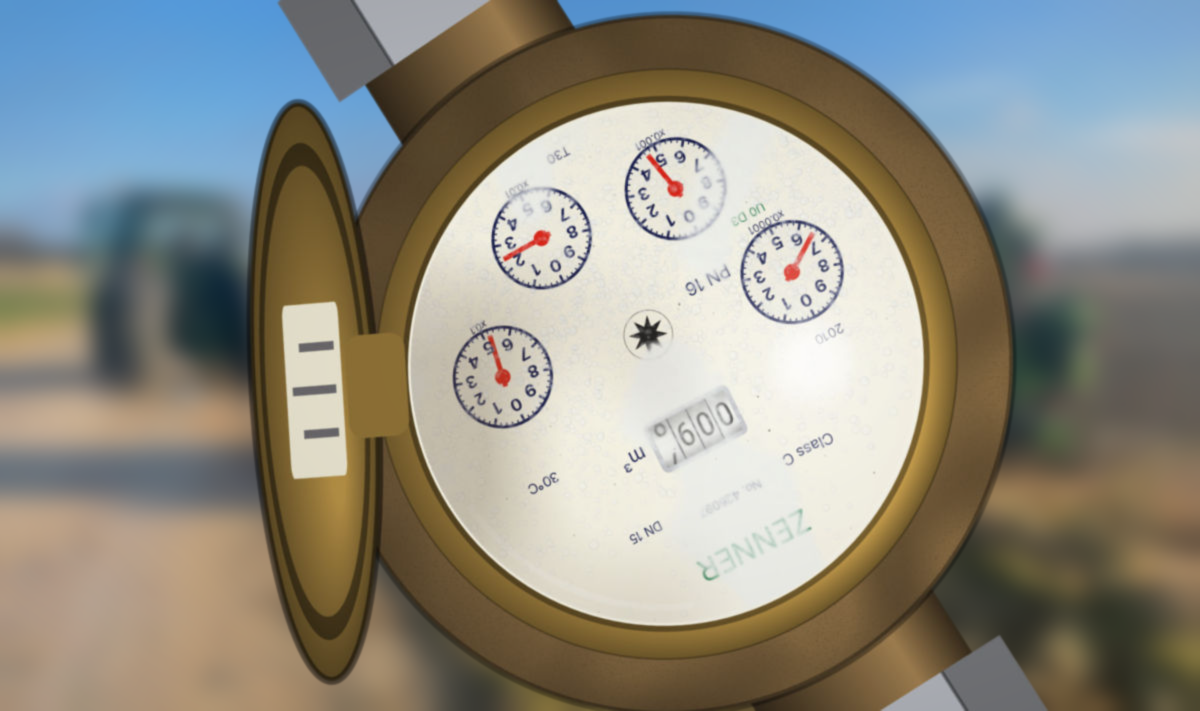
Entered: 97.5246; m³
